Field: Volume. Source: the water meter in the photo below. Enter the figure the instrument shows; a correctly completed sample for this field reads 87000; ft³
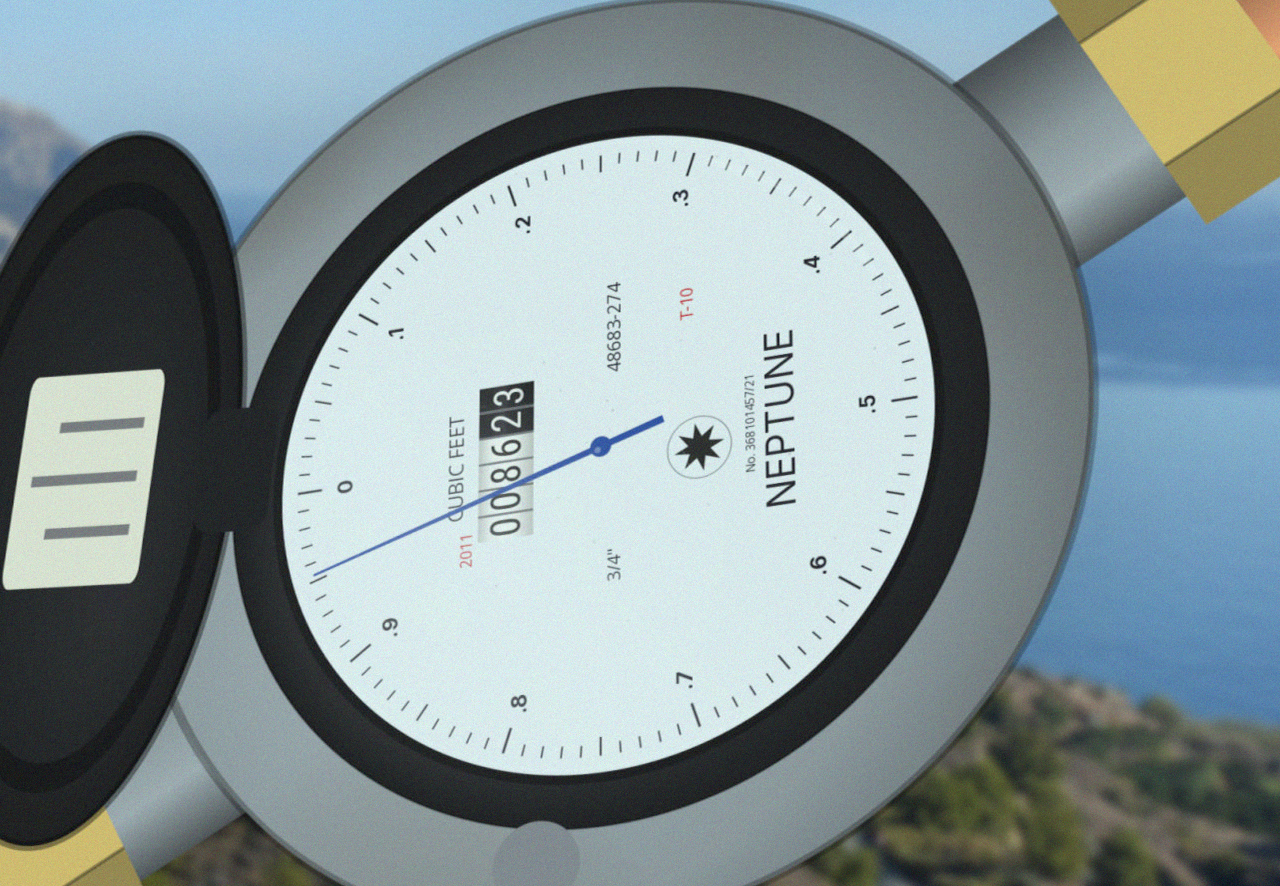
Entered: 8622.95; ft³
